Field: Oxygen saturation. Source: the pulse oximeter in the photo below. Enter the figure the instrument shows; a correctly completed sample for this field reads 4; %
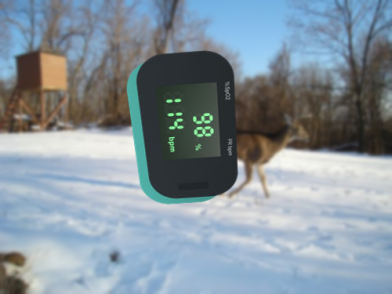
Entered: 98; %
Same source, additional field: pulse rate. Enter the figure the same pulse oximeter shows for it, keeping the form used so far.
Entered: 114; bpm
